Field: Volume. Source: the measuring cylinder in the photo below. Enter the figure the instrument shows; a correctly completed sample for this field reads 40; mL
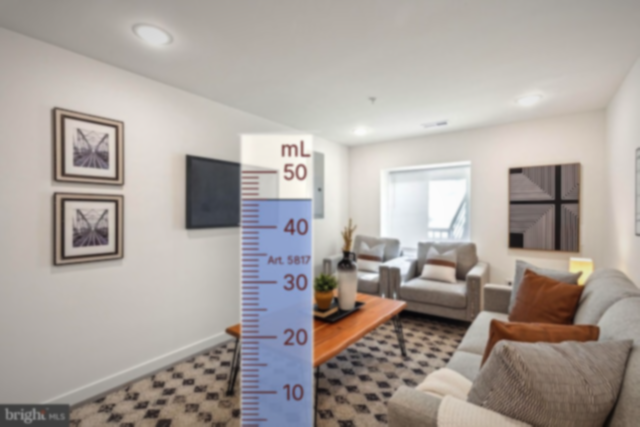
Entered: 45; mL
